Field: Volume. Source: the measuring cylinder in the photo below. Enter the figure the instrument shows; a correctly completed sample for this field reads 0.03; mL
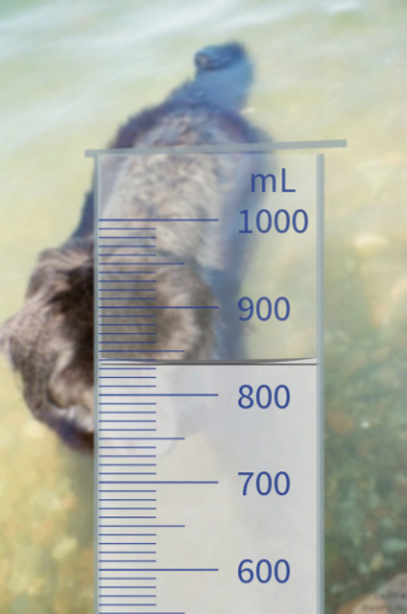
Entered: 835; mL
